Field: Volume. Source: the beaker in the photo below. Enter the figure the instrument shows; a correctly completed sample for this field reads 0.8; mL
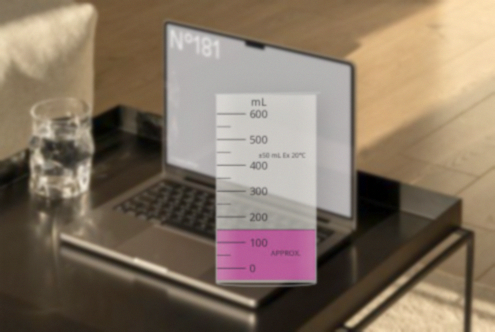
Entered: 150; mL
